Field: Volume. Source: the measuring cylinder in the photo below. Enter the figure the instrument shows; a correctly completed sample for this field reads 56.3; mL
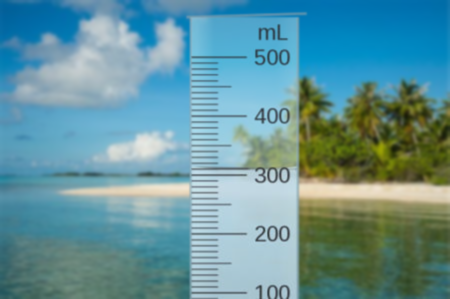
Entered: 310; mL
